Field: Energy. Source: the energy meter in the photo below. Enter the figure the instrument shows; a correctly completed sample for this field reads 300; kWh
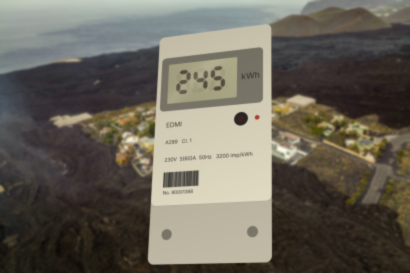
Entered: 245; kWh
